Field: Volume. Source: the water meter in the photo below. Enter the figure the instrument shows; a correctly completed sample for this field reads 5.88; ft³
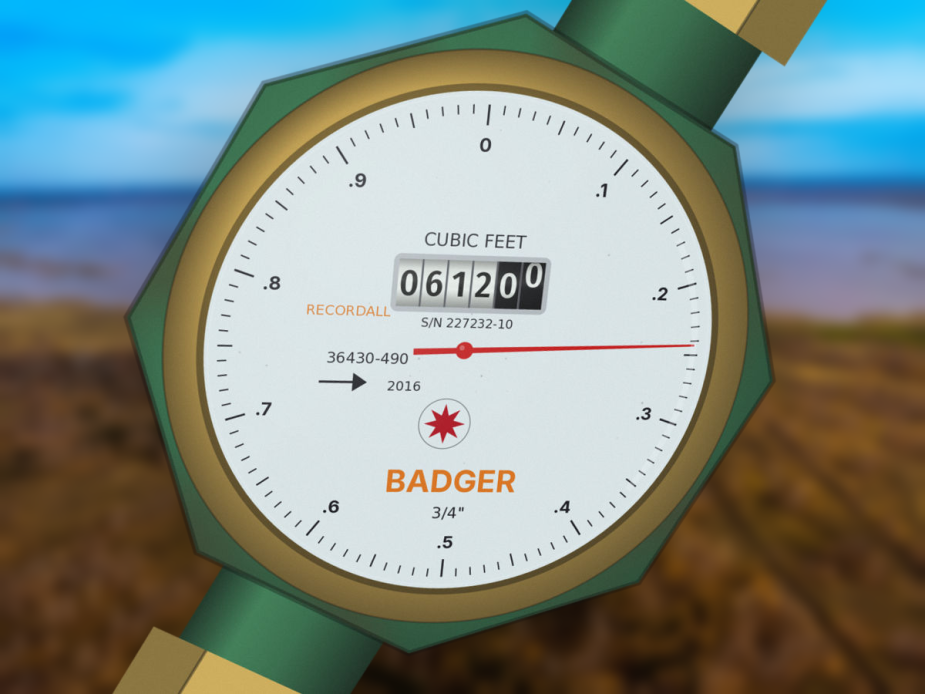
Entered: 61200.24; ft³
